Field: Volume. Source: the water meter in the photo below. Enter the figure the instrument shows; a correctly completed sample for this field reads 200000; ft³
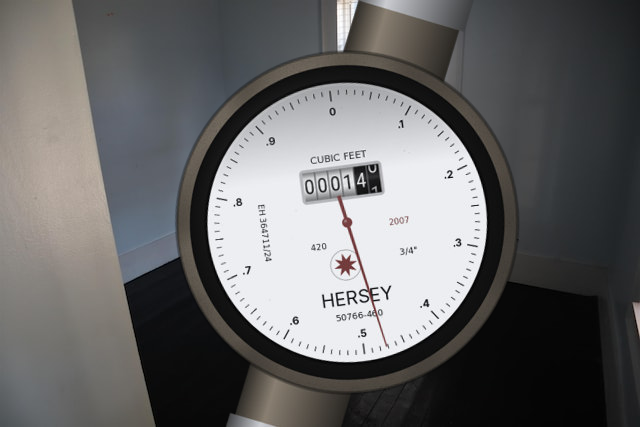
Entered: 140.47; ft³
